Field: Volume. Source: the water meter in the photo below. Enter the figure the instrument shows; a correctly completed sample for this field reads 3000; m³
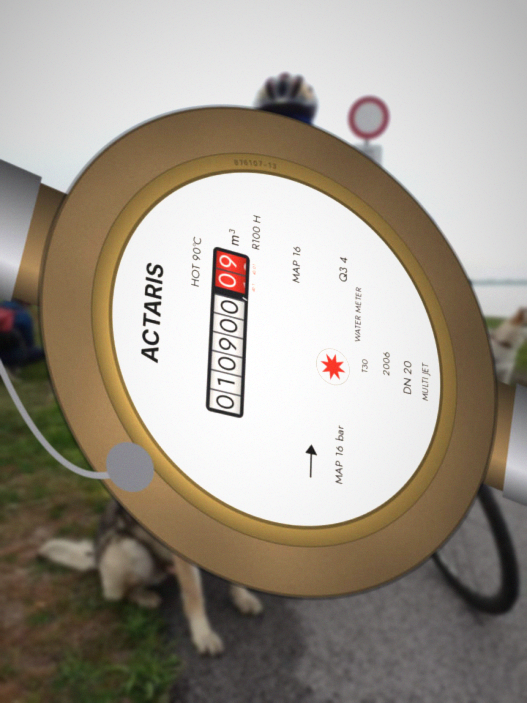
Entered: 10900.09; m³
